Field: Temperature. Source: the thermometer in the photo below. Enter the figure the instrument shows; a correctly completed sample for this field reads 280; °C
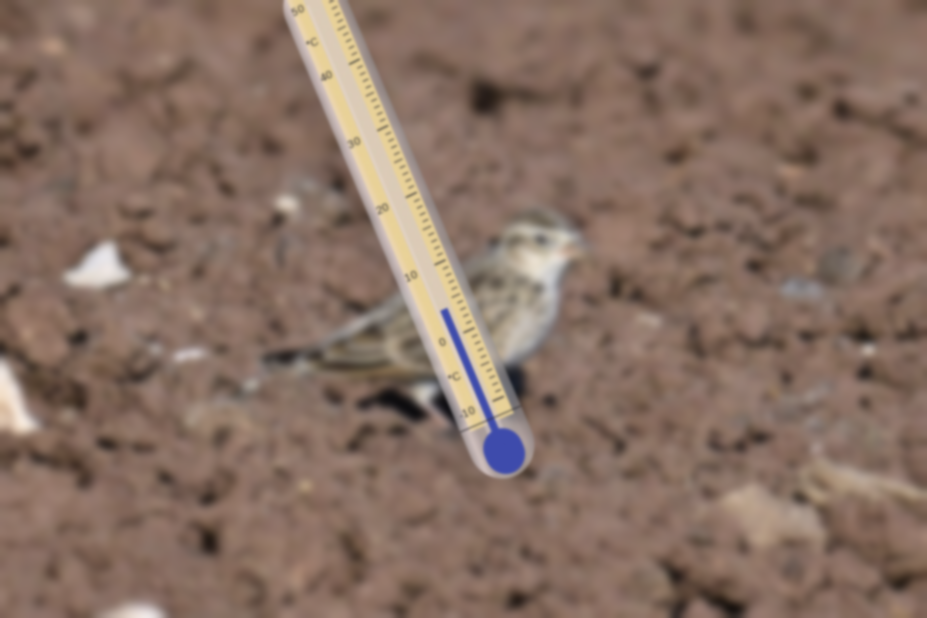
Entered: 4; °C
